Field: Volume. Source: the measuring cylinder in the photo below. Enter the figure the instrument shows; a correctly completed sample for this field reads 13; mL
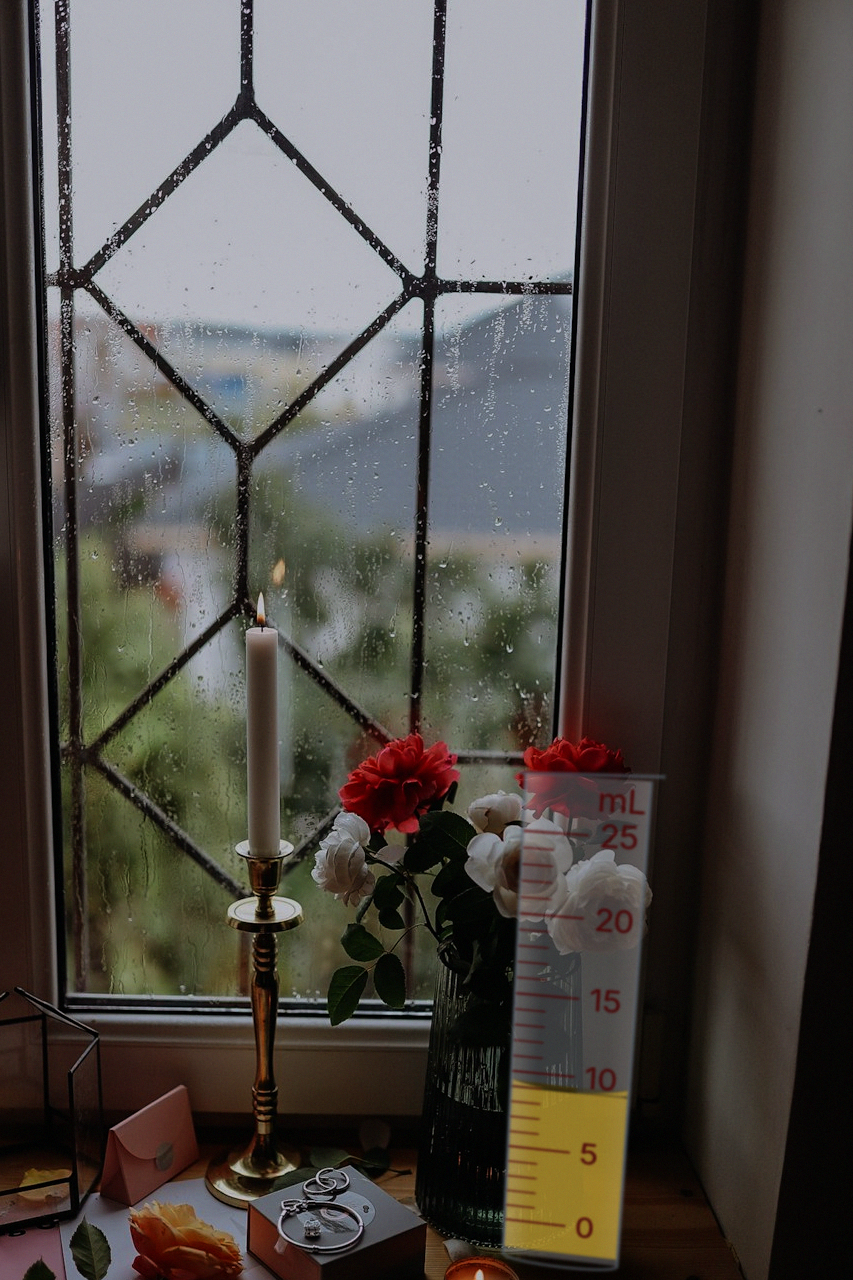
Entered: 9; mL
